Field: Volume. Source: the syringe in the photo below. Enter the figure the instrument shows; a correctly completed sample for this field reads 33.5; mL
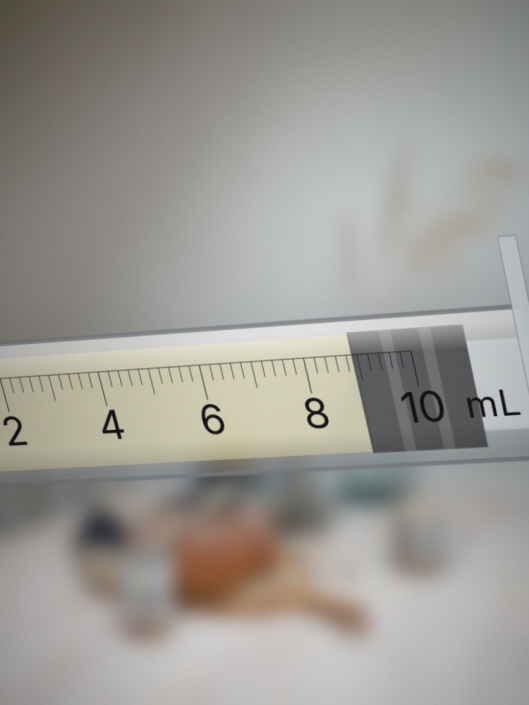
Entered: 8.9; mL
